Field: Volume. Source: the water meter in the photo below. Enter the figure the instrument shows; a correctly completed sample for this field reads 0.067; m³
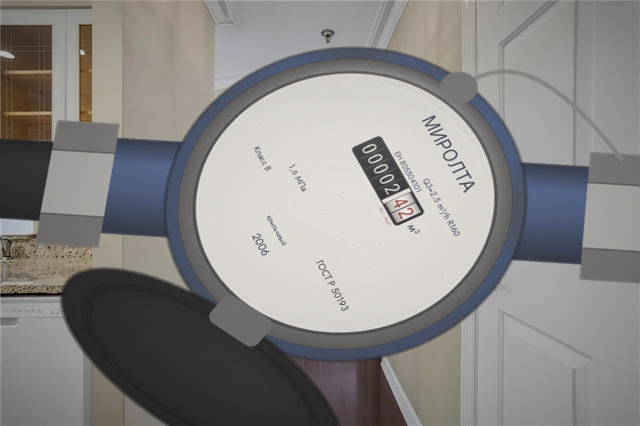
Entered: 2.42; m³
